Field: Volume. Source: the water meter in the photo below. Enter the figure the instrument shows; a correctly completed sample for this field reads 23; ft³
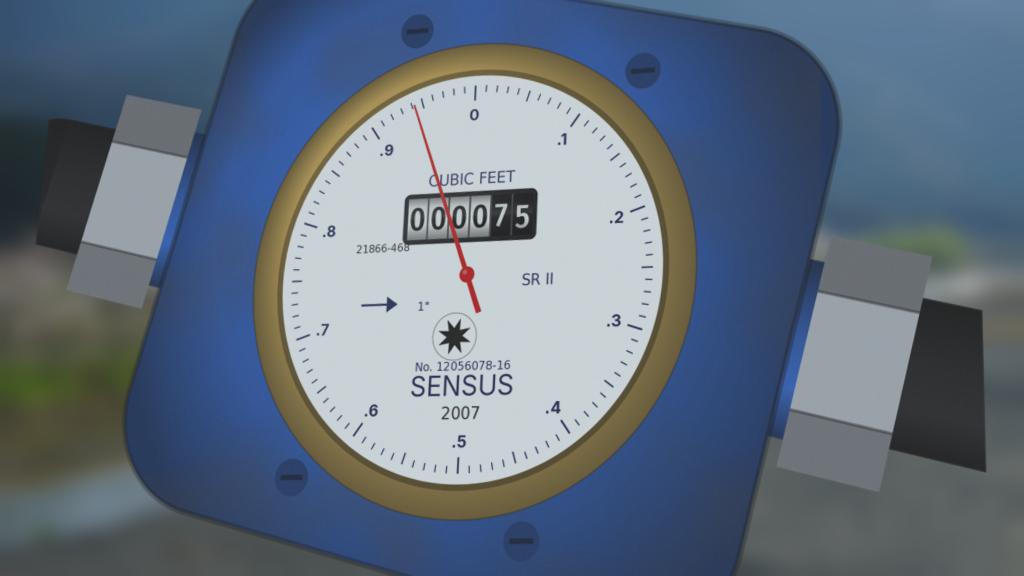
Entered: 74.94; ft³
